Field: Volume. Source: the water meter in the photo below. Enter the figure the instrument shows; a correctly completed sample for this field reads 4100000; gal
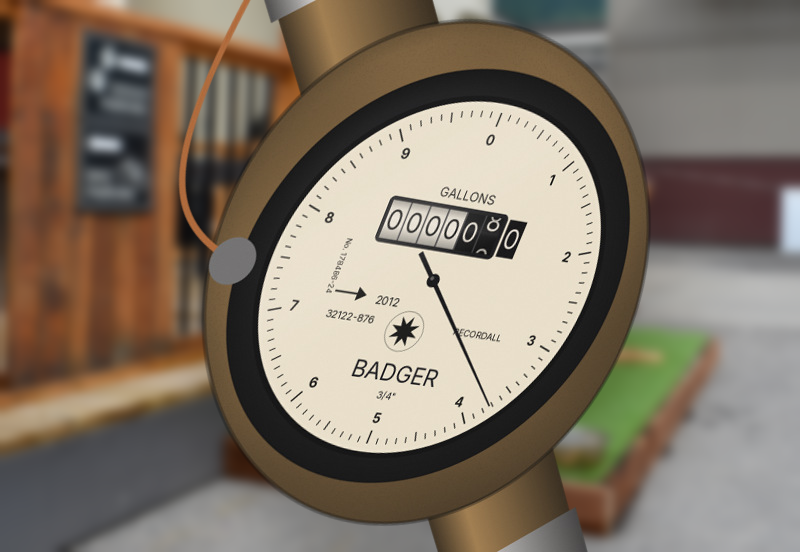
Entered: 83.7; gal
